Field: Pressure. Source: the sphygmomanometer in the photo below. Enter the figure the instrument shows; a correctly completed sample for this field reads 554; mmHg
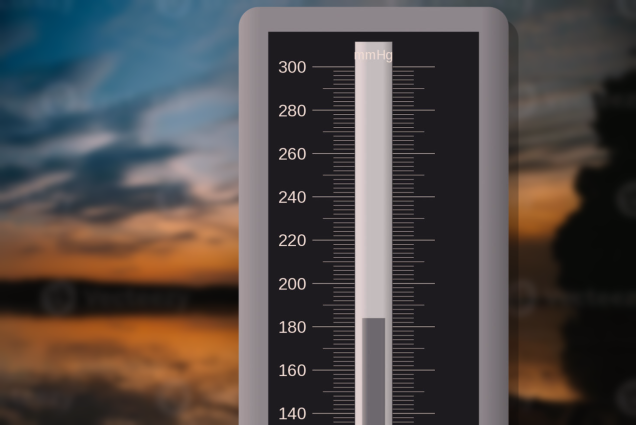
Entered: 184; mmHg
